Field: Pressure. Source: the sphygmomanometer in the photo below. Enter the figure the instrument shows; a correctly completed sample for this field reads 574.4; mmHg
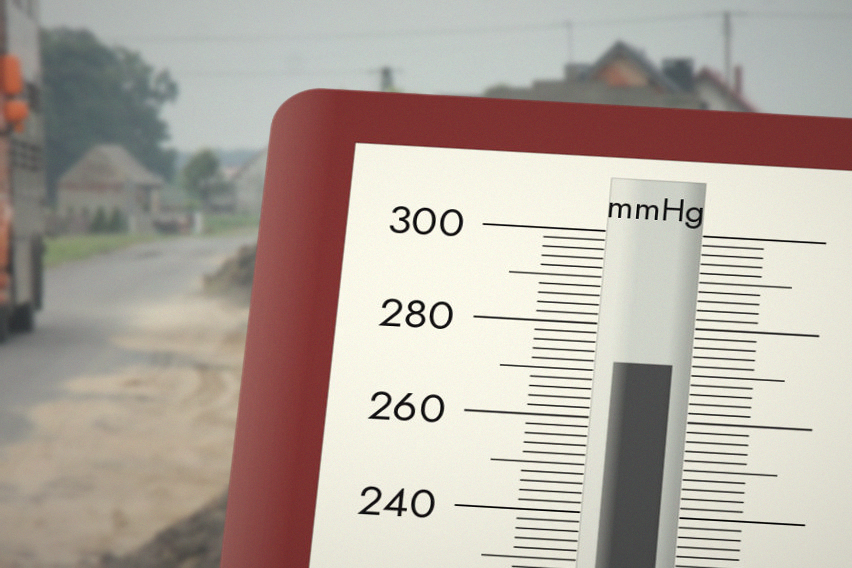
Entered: 272; mmHg
